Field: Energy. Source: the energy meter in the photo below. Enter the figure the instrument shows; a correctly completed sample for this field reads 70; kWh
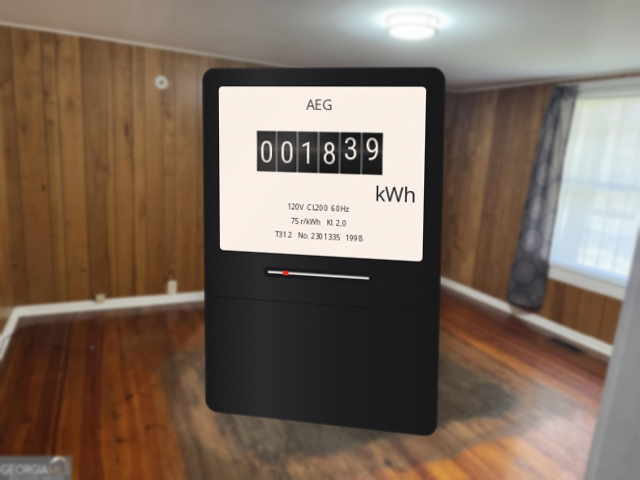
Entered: 1839; kWh
